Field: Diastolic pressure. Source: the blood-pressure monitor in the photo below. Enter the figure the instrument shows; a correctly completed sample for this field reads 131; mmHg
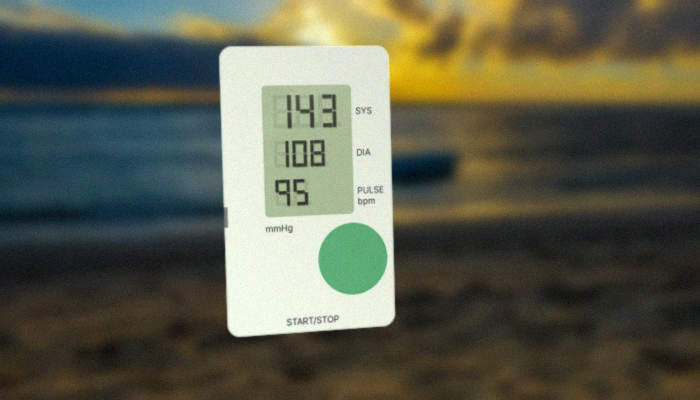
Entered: 108; mmHg
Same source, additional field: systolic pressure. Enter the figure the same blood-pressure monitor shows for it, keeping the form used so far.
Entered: 143; mmHg
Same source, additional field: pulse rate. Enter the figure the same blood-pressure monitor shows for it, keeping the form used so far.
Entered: 95; bpm
